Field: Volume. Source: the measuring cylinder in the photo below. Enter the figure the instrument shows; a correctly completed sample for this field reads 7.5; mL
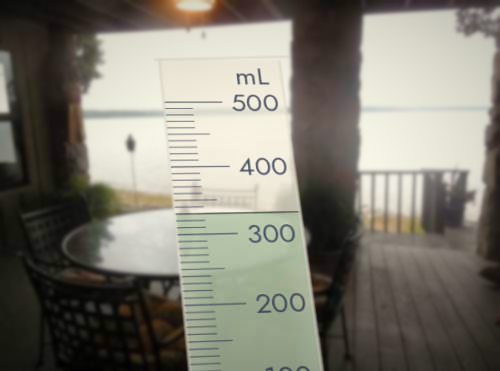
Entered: 330; mL
